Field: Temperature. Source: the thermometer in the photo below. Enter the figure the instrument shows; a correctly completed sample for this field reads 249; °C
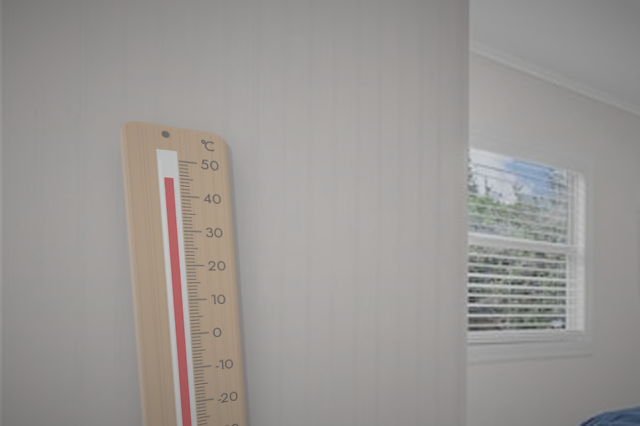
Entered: 45; °C
